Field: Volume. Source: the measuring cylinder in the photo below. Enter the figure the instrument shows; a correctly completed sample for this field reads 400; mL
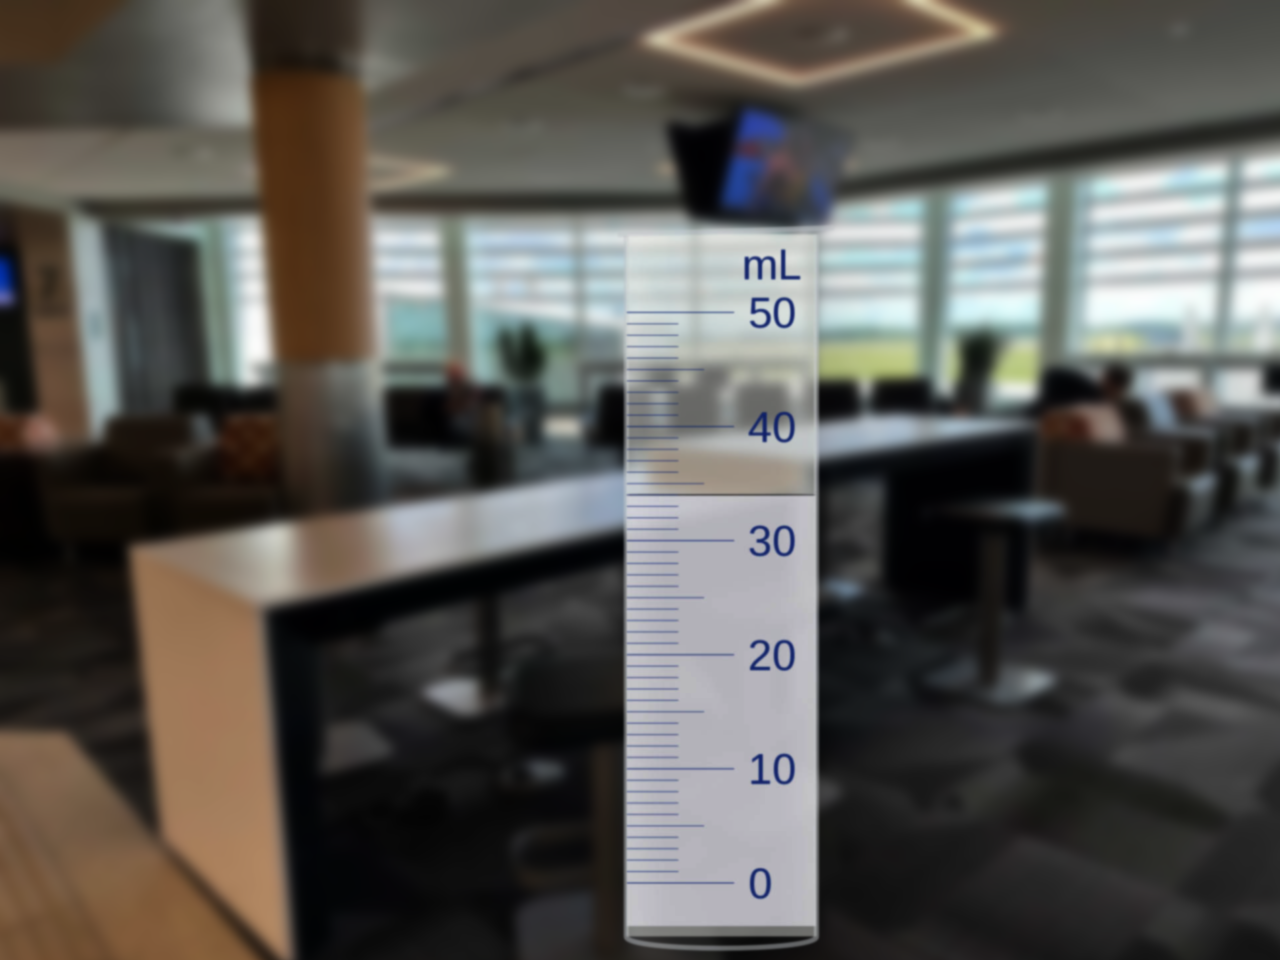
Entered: 34; mL
